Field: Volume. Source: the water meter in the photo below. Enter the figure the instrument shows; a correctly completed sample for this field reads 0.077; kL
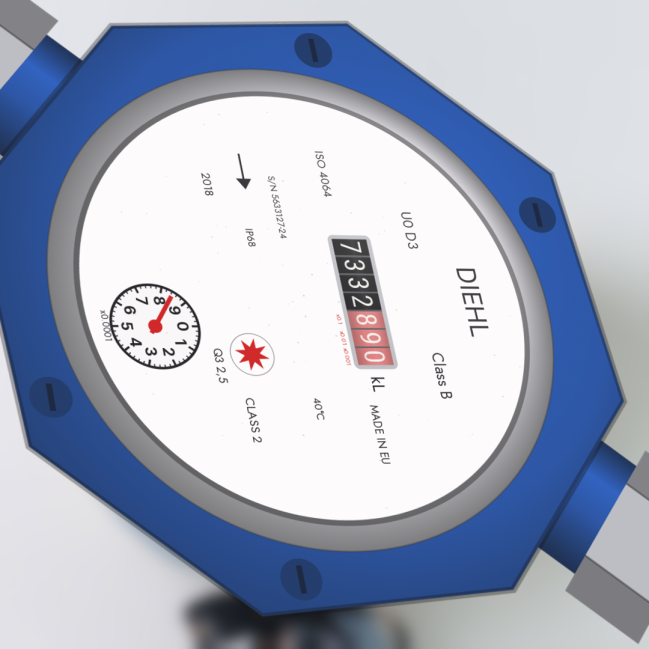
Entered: 7332.8908; kL
